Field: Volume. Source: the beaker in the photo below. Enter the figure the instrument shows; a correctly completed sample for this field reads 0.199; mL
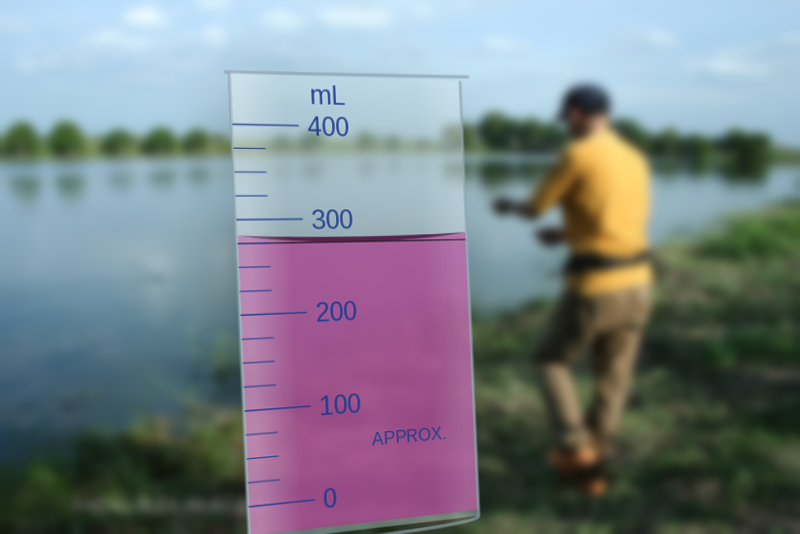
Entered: 275; mL
